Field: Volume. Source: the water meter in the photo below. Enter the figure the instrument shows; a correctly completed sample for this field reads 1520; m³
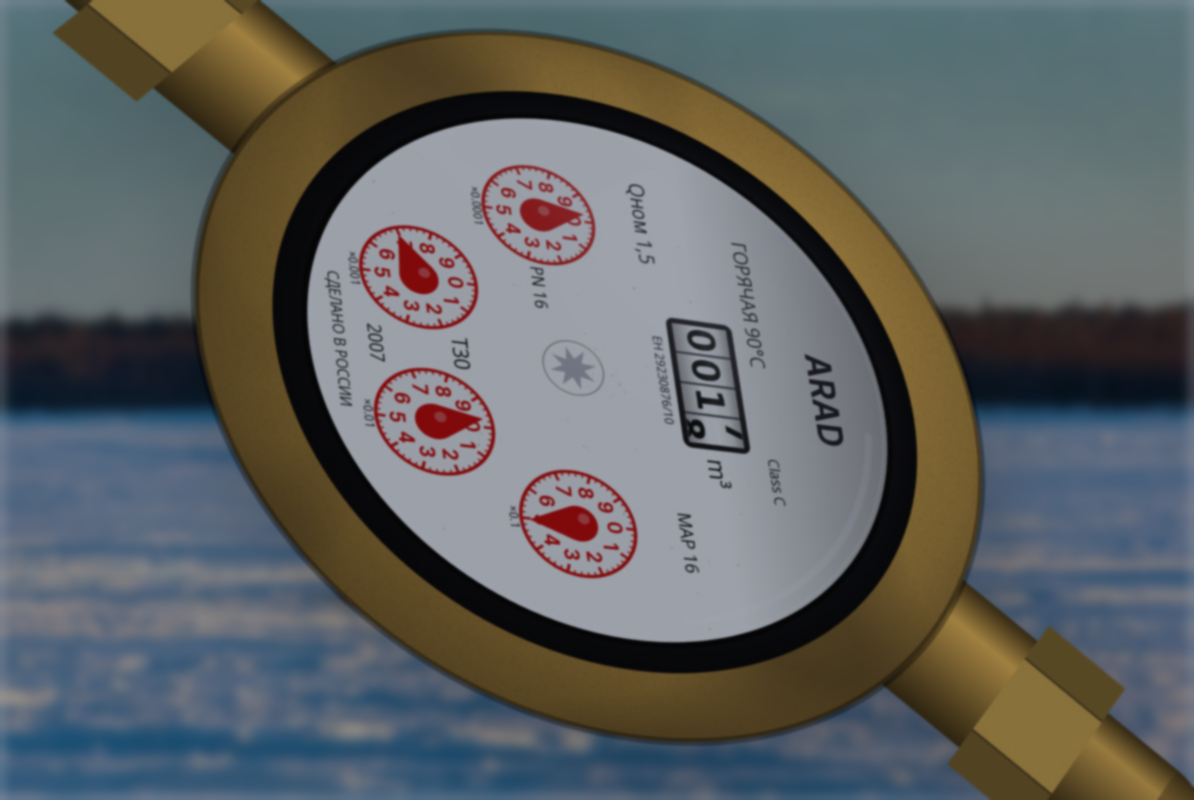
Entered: 17.4969; m³
